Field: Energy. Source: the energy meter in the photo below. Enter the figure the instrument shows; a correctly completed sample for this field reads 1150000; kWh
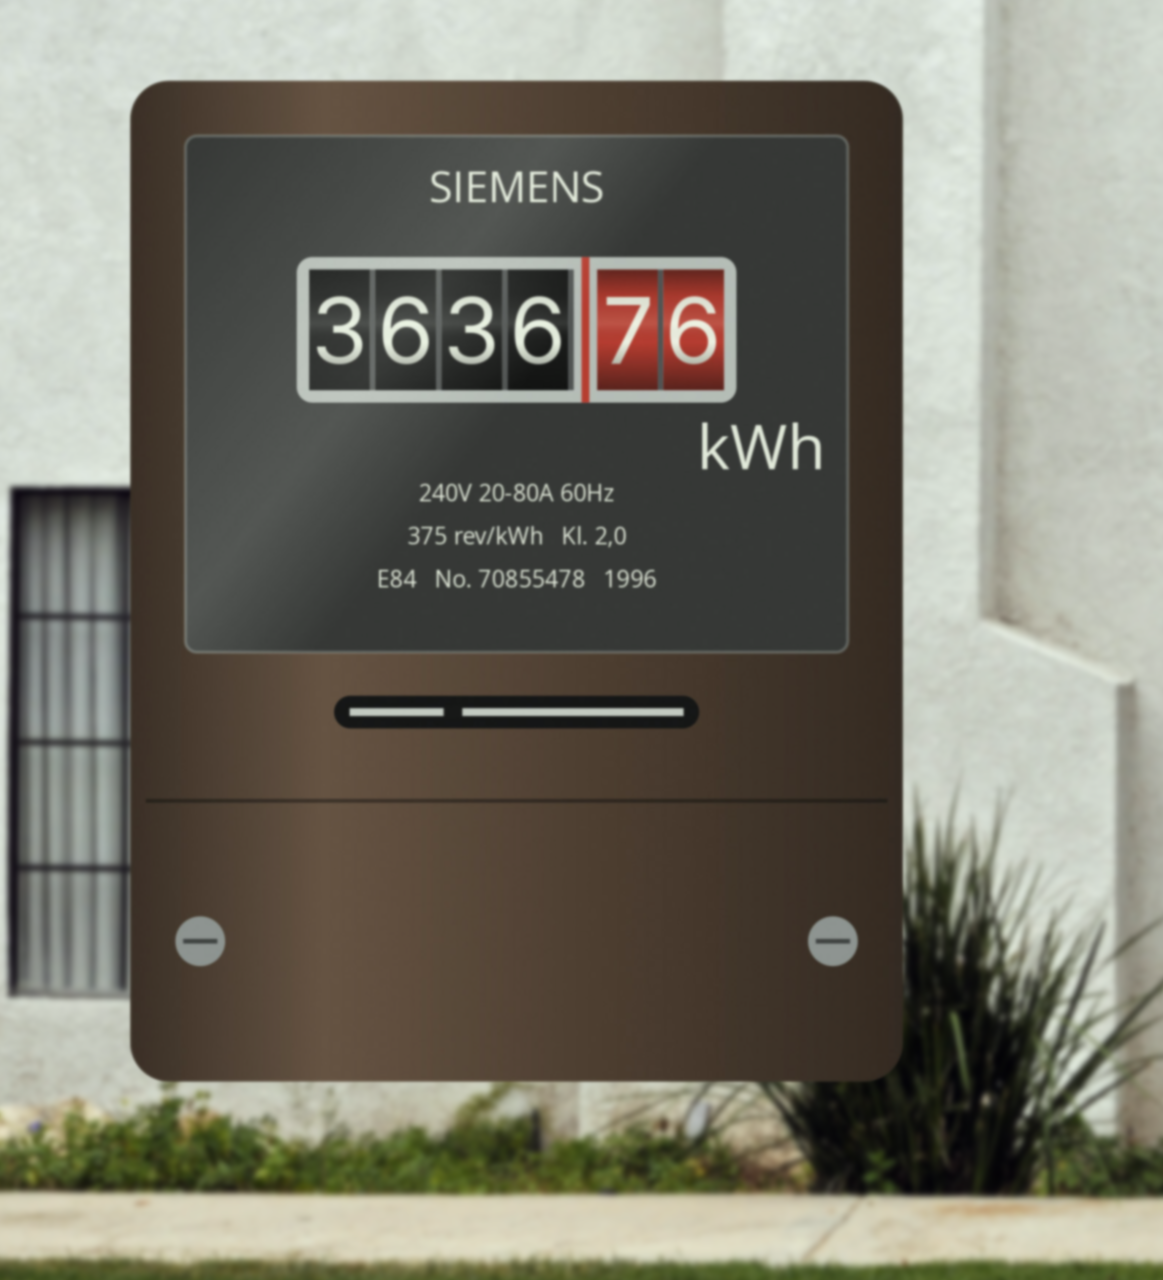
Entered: 3636.76; kWh
